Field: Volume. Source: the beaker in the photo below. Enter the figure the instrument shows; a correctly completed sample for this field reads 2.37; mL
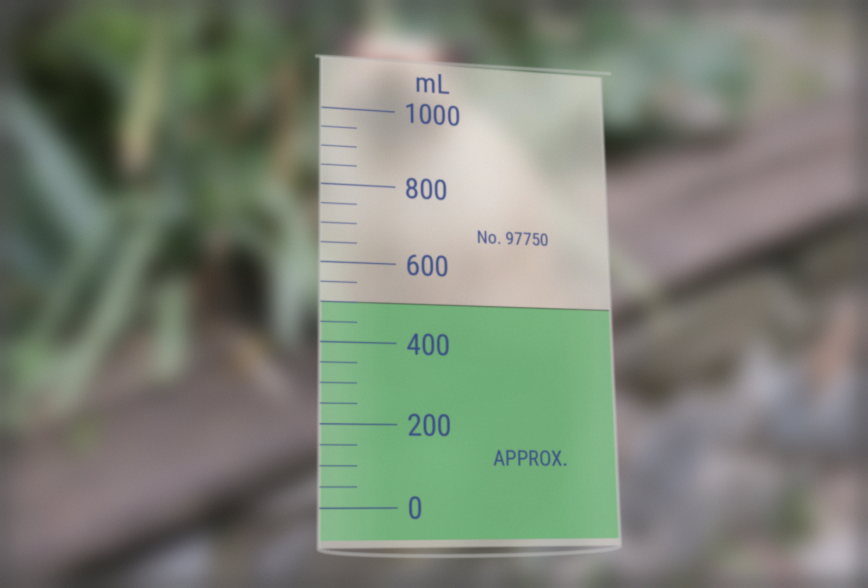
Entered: 500; mL
